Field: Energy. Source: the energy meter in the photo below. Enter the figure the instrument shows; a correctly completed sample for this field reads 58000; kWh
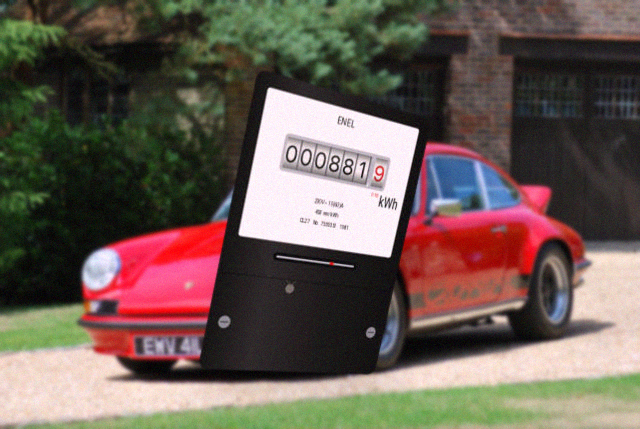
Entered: 881.9; kWh
